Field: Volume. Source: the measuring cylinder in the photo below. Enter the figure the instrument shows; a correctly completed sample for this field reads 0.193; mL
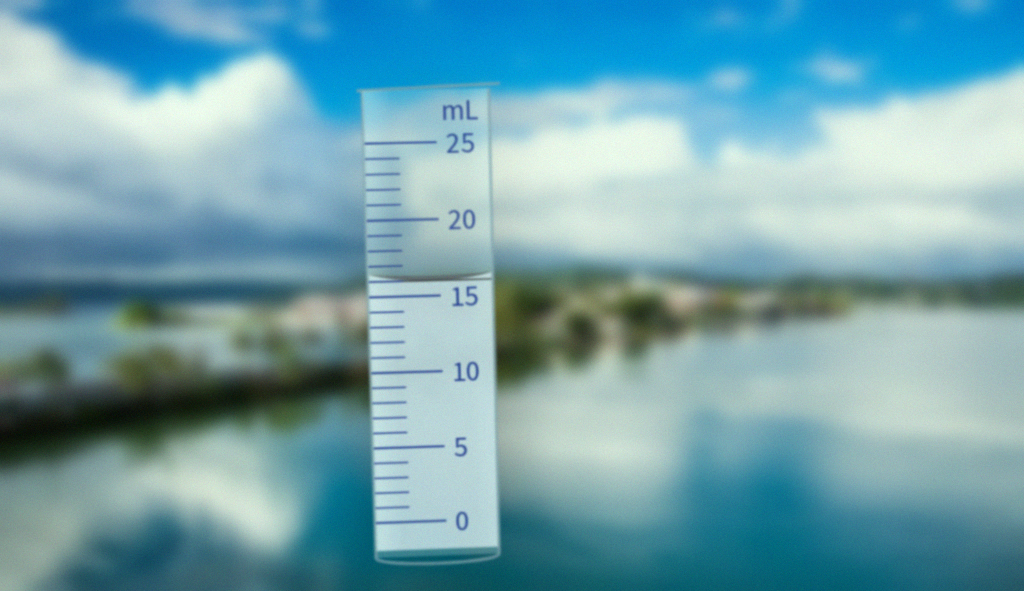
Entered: 16; mL
